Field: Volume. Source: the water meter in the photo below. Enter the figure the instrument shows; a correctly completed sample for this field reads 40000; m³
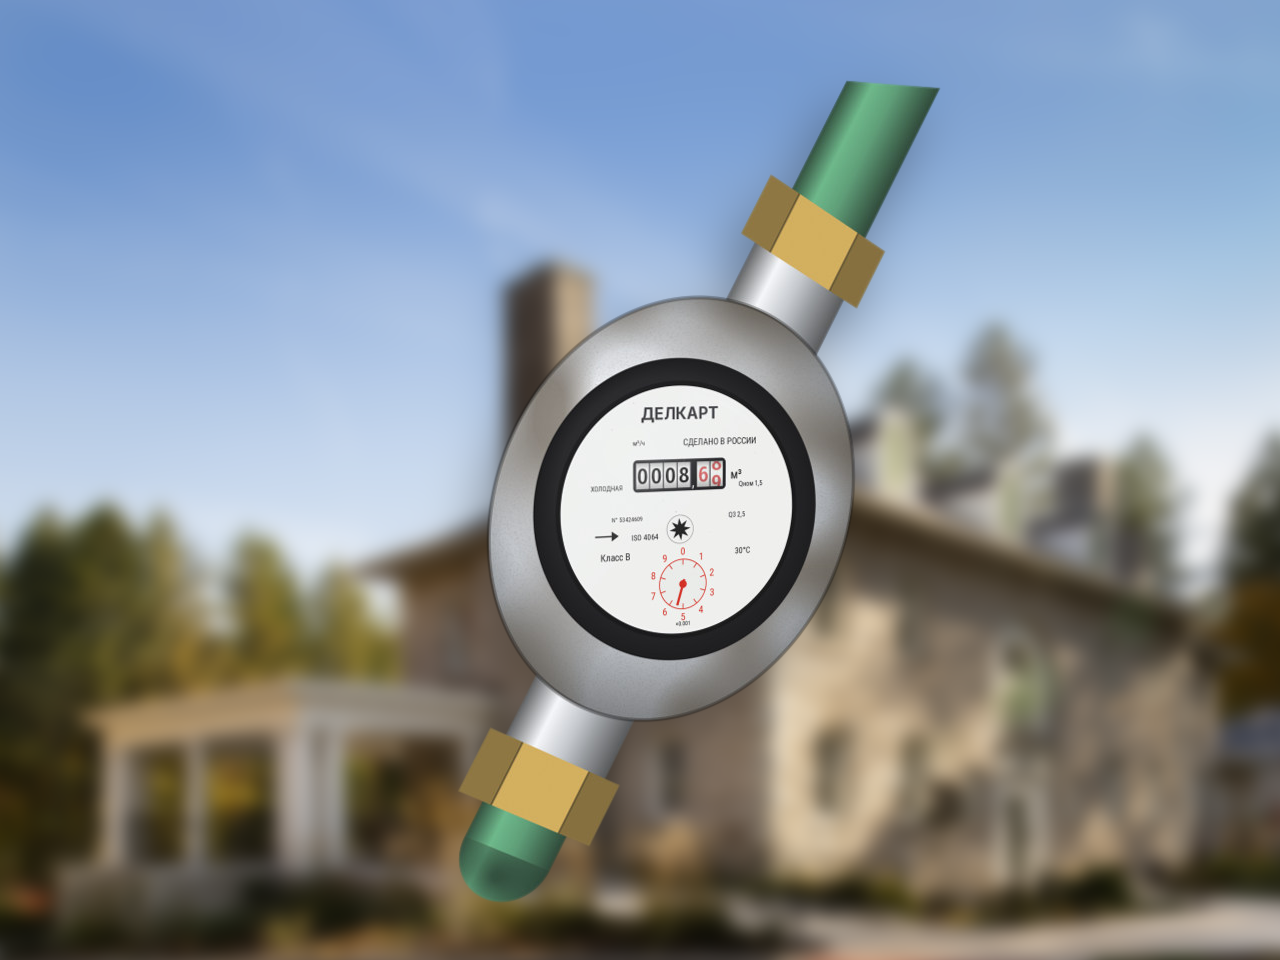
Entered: 8.685; m³
